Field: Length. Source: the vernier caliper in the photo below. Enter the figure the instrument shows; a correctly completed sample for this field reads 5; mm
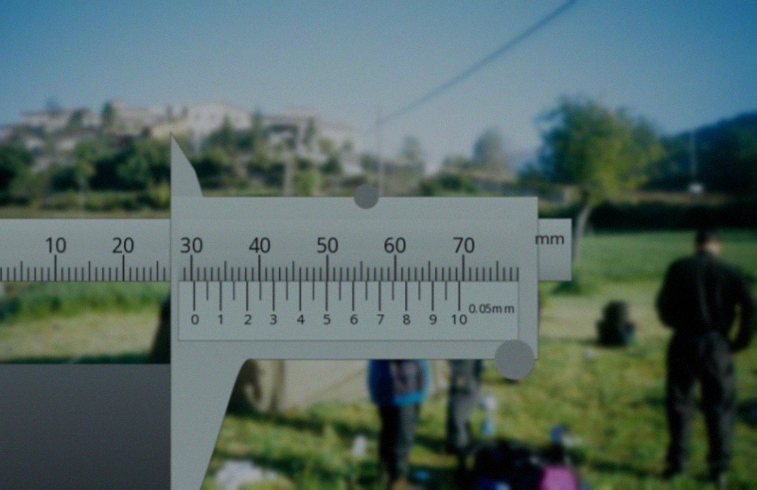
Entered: 30.4; mm
